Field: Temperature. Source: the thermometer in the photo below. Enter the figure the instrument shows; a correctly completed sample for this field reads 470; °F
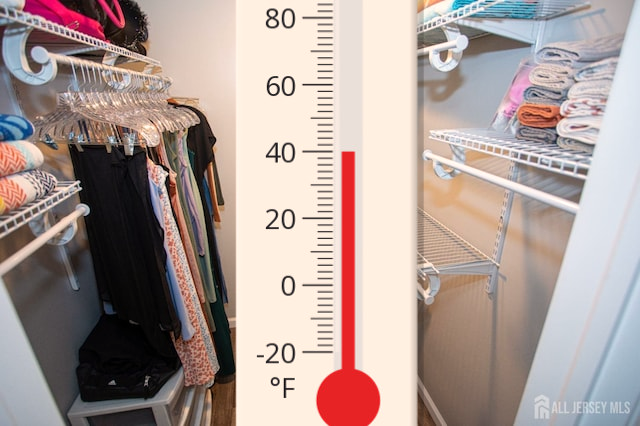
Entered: 40; °F
